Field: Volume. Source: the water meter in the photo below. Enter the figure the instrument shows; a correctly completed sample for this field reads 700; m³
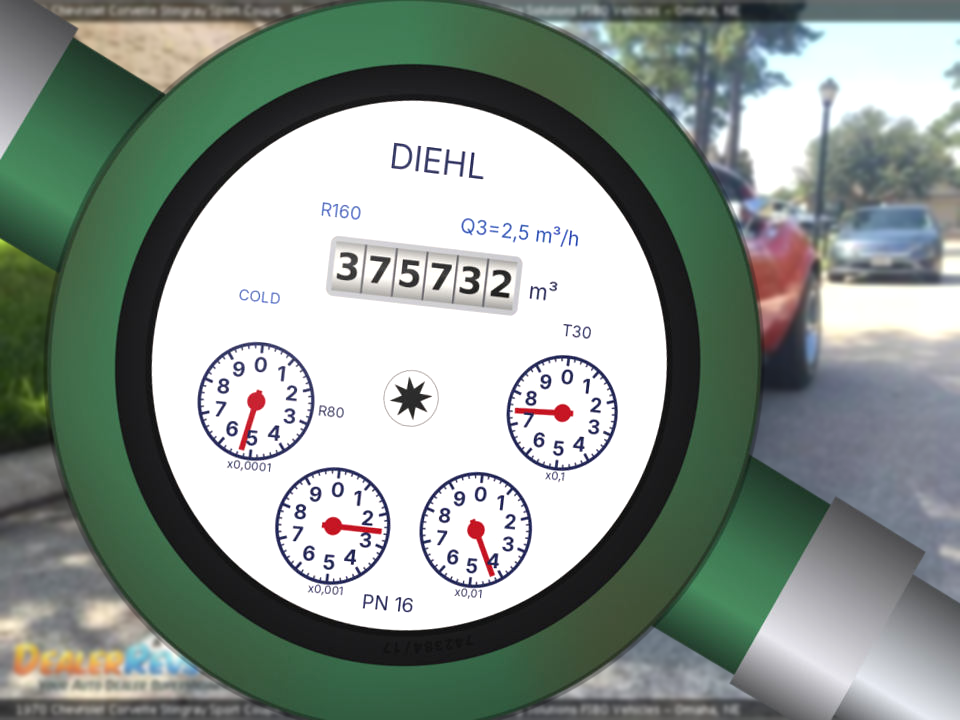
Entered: 375732.7425; m³
